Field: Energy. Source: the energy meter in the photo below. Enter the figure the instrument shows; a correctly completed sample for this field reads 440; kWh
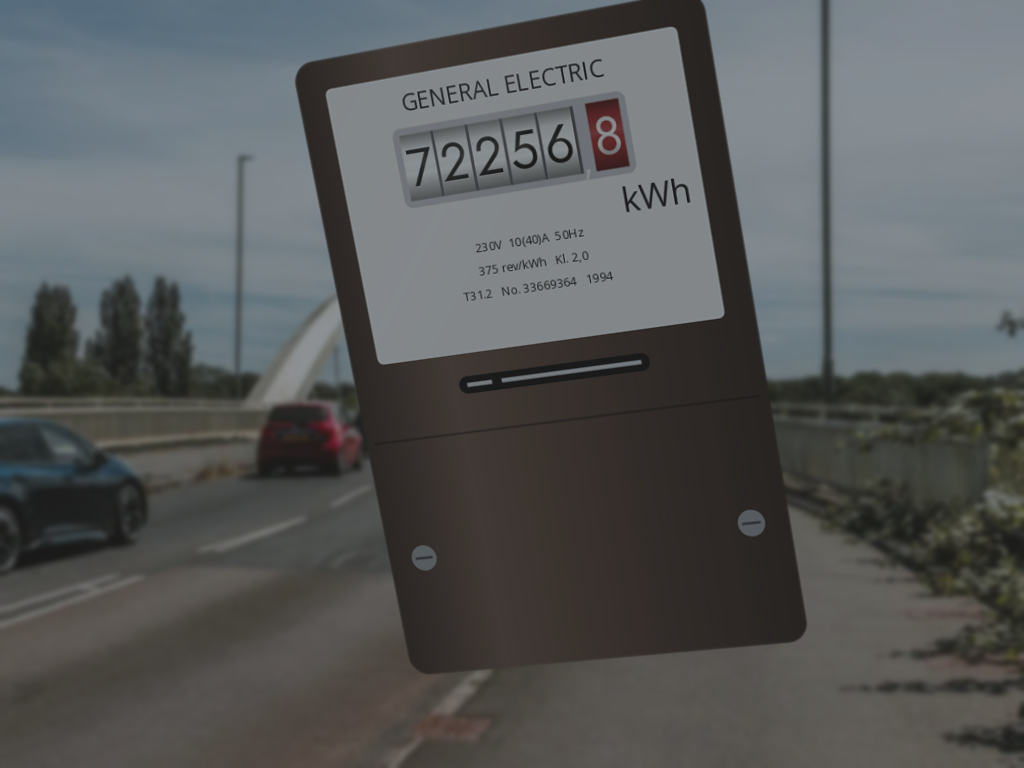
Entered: 72256.8; kWh
